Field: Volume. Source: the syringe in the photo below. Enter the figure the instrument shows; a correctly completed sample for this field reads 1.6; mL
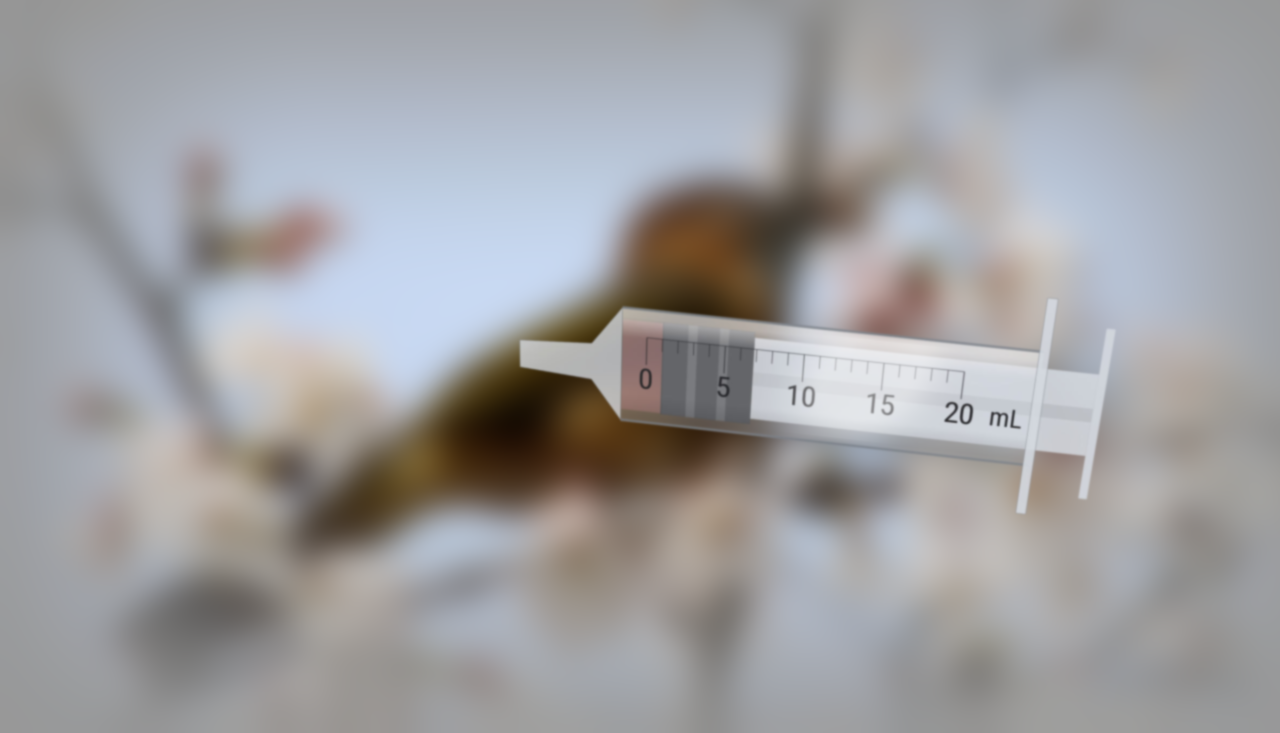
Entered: 1; mL
